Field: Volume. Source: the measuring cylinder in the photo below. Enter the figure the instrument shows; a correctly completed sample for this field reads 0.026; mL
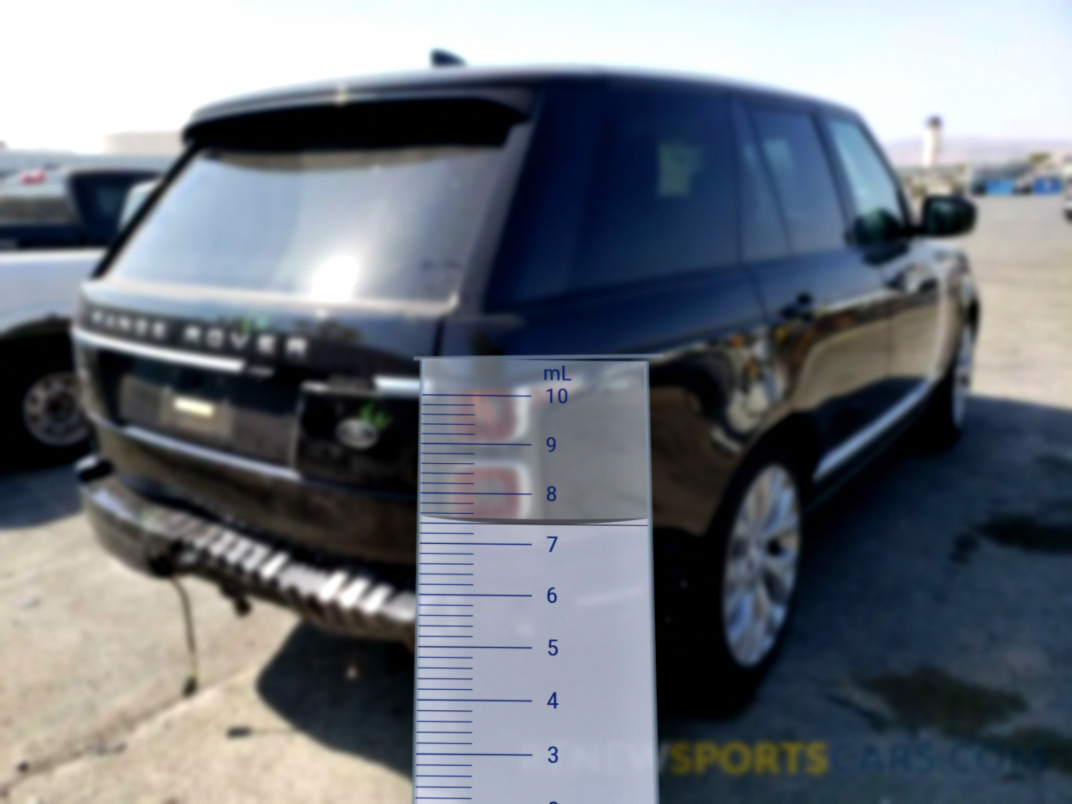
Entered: 7.4; mL
